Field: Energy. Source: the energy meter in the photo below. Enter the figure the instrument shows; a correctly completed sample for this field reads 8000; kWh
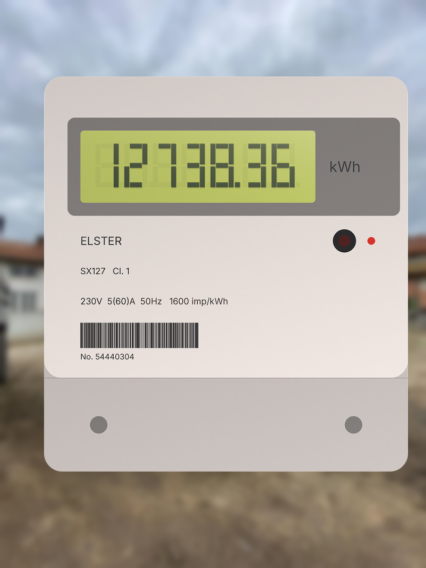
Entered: 12738.36; kWh
